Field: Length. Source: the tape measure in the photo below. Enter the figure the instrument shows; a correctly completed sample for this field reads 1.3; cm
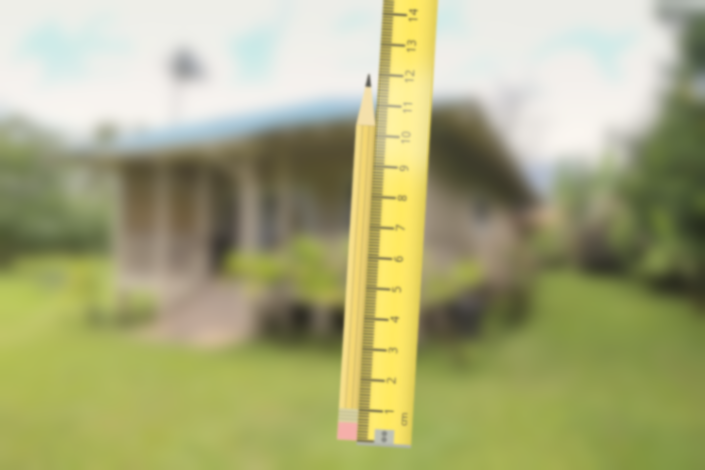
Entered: 12; cm
